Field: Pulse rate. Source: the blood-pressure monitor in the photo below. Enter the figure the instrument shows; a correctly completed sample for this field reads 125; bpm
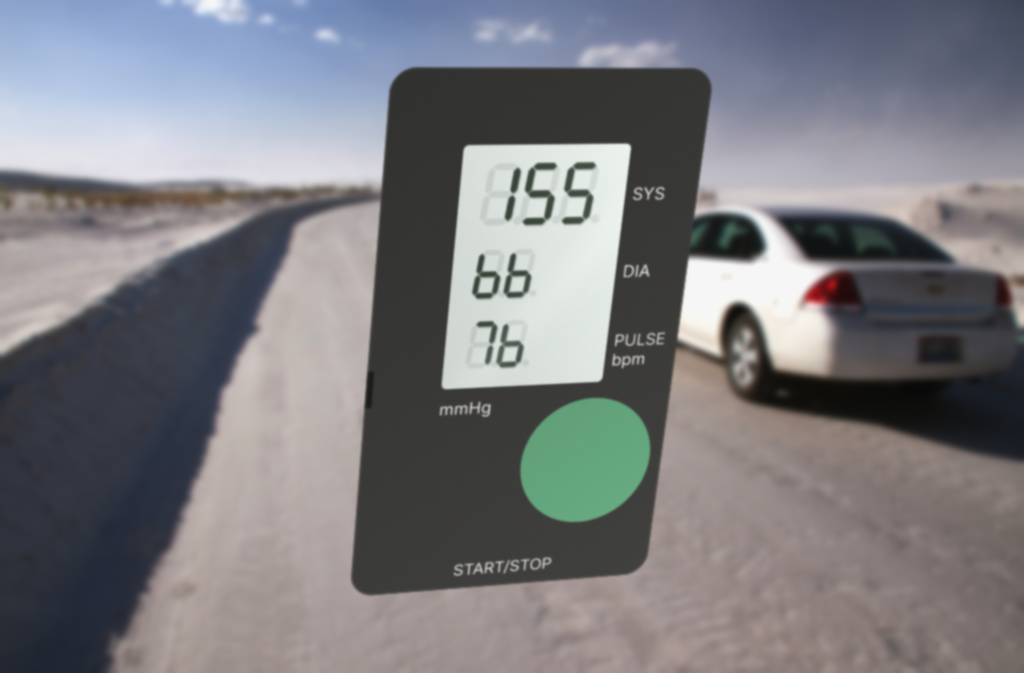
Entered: 76; bpm
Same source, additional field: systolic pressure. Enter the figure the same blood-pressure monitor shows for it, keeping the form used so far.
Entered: 155; mmHg
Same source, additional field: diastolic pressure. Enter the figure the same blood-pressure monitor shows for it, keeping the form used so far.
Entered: 66; mmHg
